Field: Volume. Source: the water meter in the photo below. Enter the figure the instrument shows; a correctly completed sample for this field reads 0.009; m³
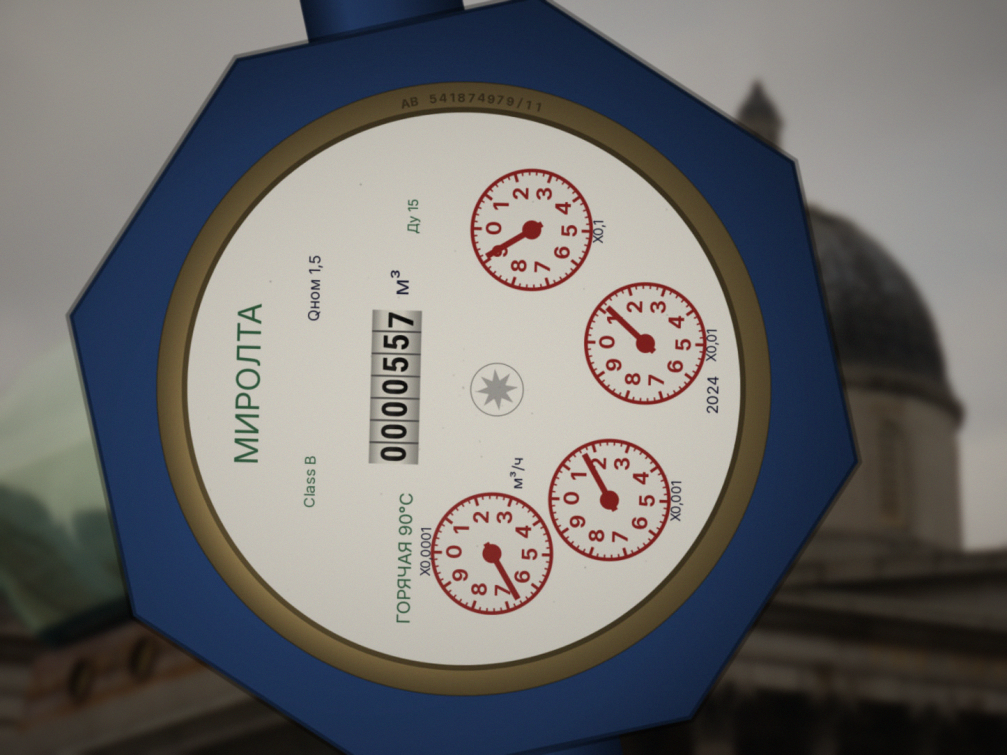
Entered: 556.9116; m³
